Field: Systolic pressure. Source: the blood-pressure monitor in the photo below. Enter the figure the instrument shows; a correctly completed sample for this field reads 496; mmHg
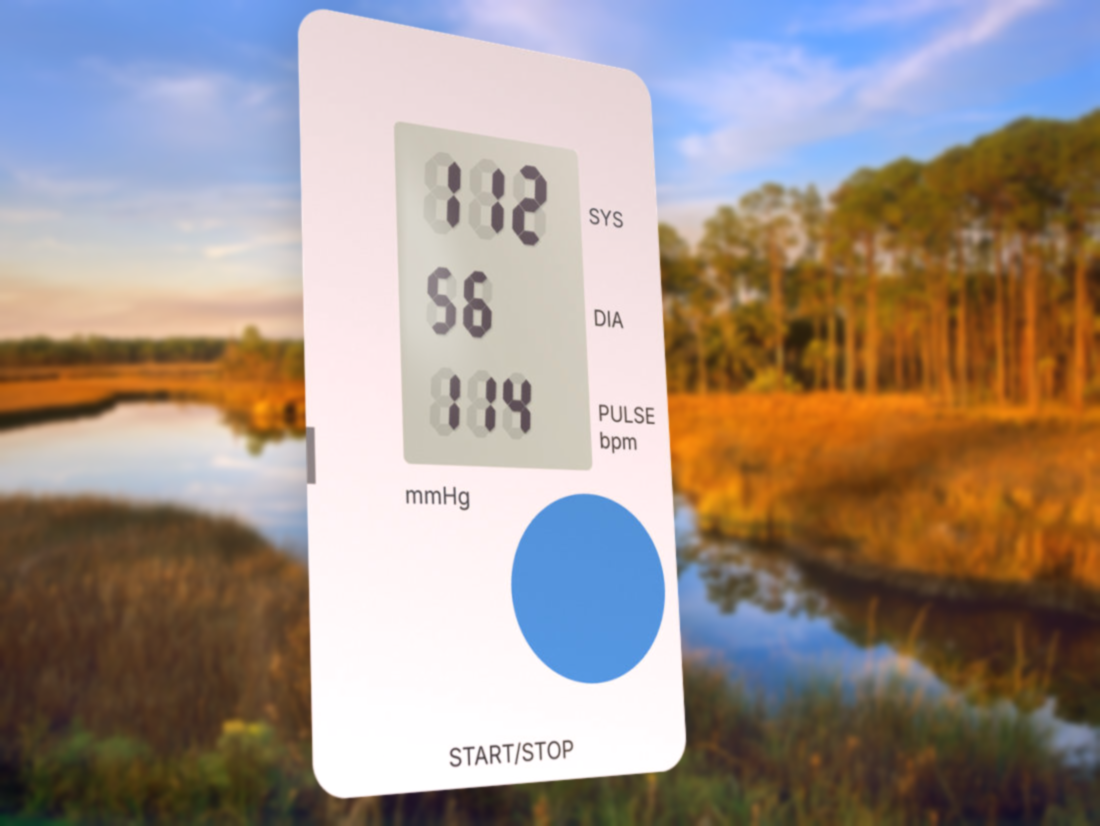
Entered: 112; mmHg
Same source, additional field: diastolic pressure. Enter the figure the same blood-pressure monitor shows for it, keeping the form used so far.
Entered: 56; mmHg
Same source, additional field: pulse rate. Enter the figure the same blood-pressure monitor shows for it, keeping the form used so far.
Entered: 114; bpm
